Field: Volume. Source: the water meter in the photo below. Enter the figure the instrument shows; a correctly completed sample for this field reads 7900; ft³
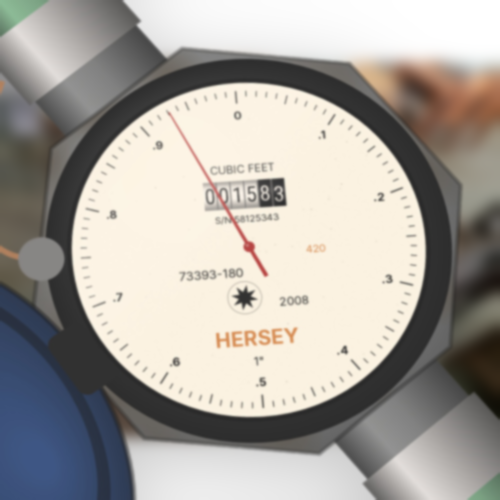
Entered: 1582.93; ft³
